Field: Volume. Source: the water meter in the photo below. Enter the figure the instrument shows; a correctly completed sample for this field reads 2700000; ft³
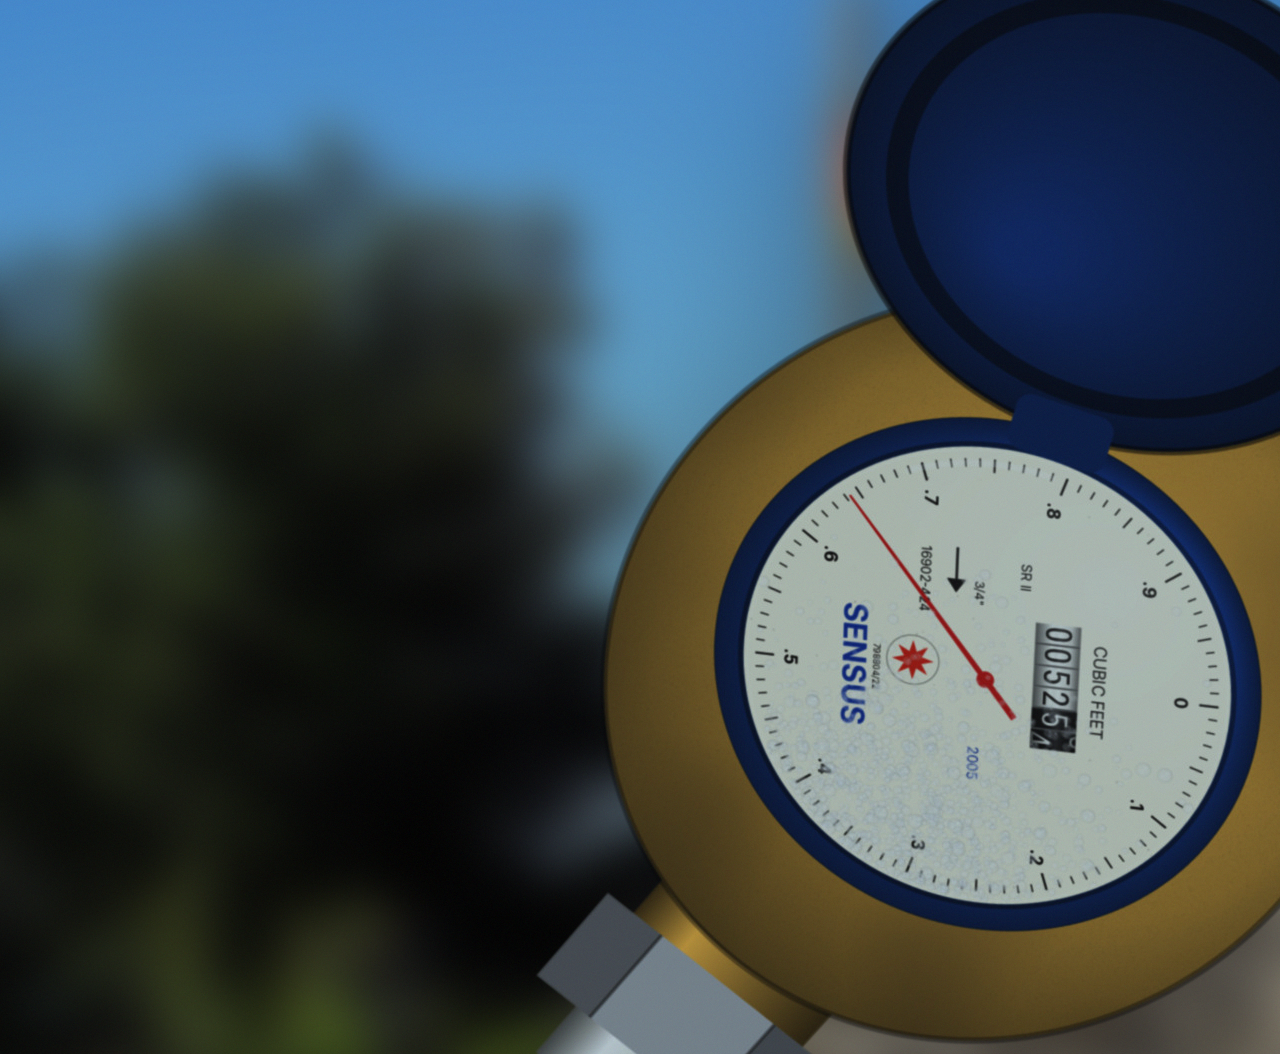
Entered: 5253.64; ft³
